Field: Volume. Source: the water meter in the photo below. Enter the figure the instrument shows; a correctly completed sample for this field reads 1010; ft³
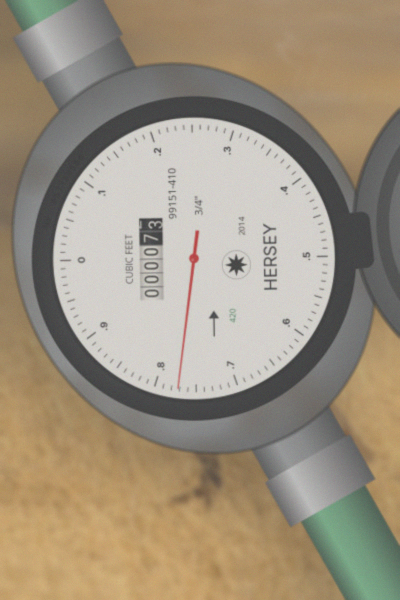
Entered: 72.77; ft³
